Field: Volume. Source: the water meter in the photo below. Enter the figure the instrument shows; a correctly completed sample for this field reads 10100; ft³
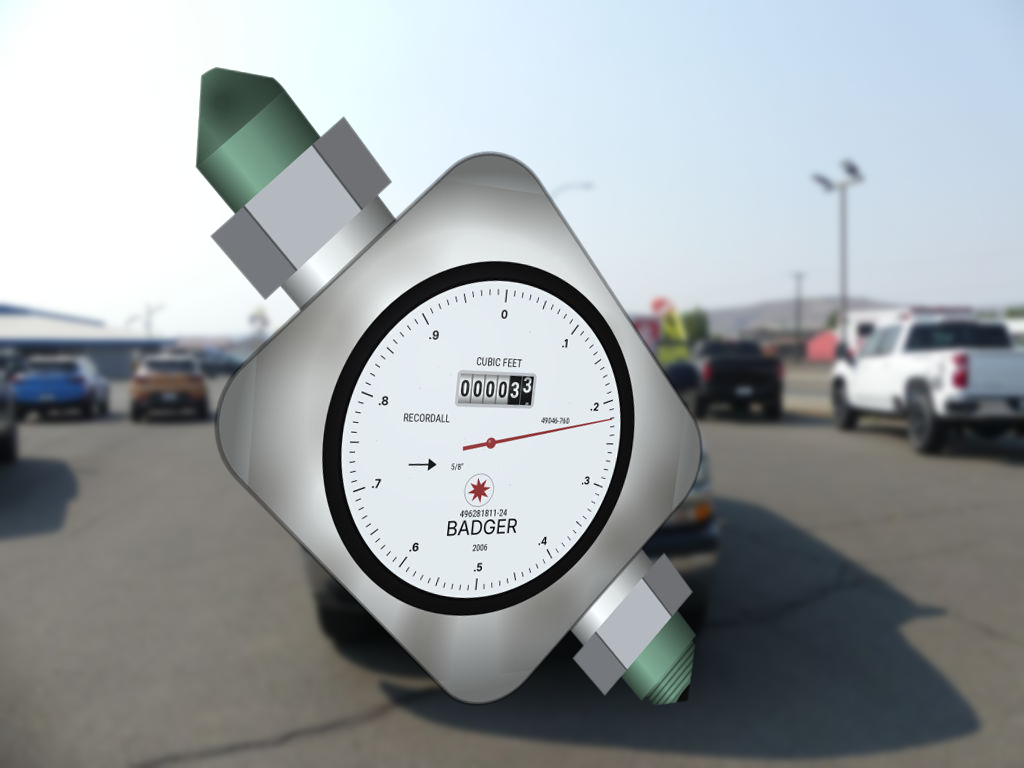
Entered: 33.22; ft³
